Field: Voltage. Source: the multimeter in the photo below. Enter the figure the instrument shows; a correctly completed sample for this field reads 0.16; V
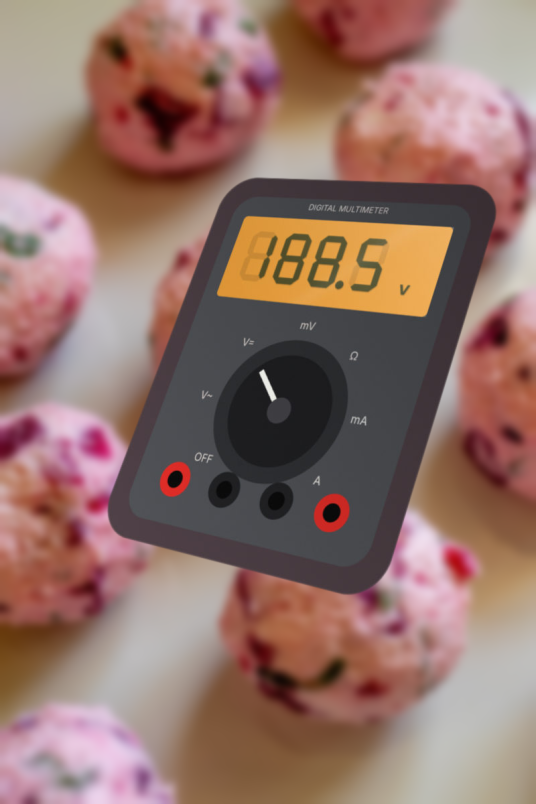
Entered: 188.5; V
